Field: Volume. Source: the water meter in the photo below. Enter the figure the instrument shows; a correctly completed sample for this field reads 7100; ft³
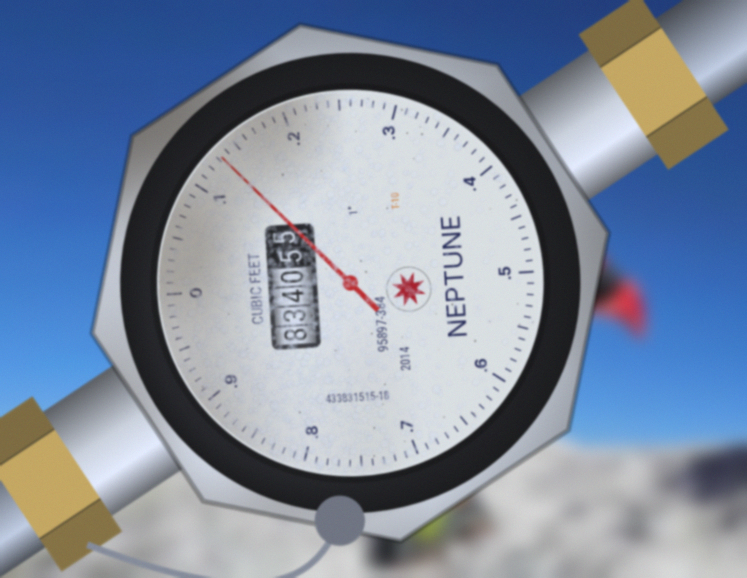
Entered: 834055.13; ft³
